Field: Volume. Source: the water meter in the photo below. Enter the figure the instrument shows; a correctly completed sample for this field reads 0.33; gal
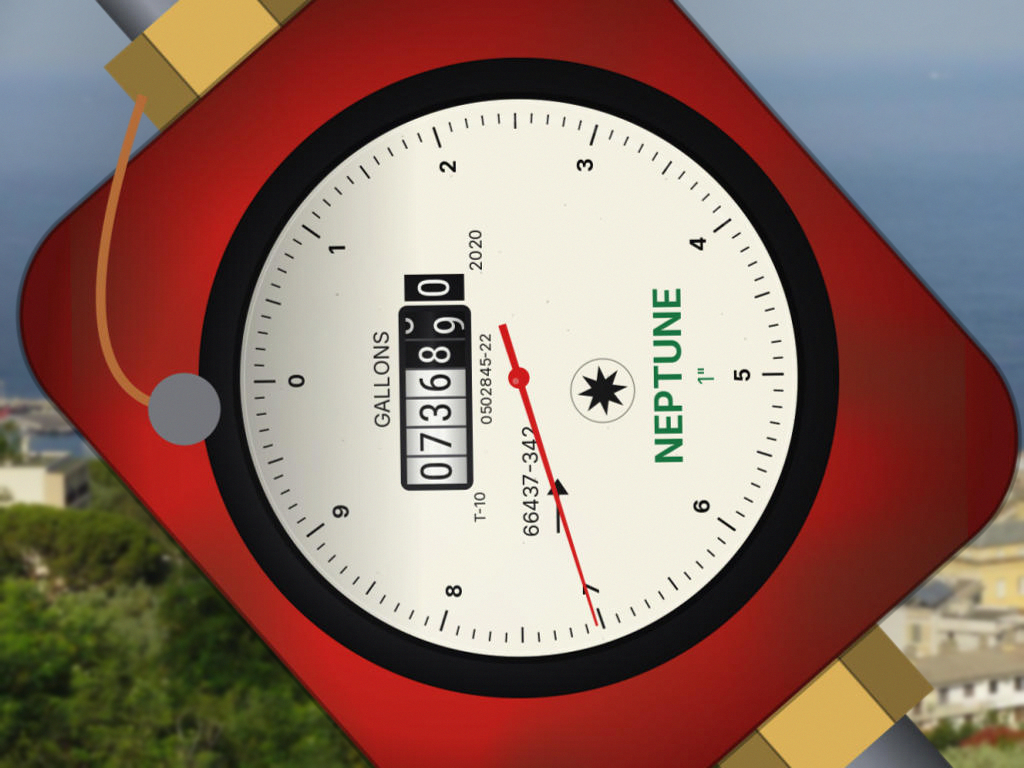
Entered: 736887.0; gal
